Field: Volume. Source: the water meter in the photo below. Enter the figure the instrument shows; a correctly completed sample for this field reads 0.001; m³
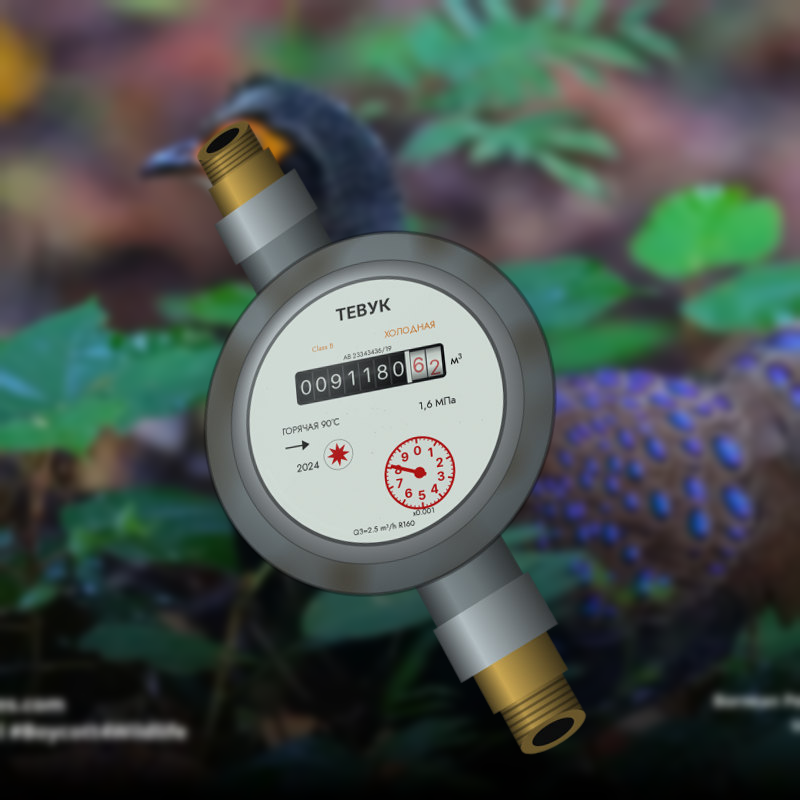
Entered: 91180.618; m³
